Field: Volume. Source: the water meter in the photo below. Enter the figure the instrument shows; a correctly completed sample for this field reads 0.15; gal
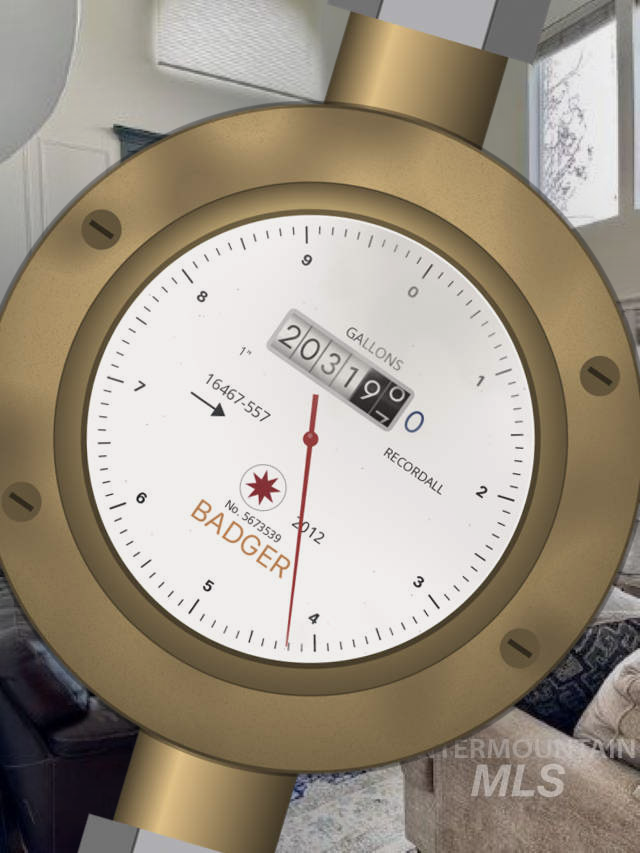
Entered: 2031964.2; gal
